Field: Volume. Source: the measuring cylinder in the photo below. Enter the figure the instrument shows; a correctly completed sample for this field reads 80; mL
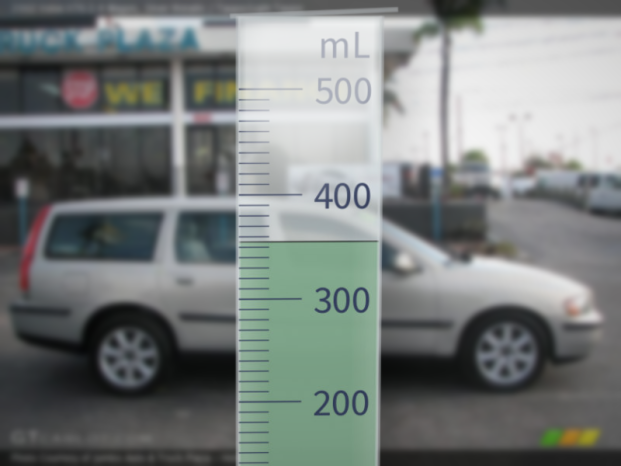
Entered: 355; mL
